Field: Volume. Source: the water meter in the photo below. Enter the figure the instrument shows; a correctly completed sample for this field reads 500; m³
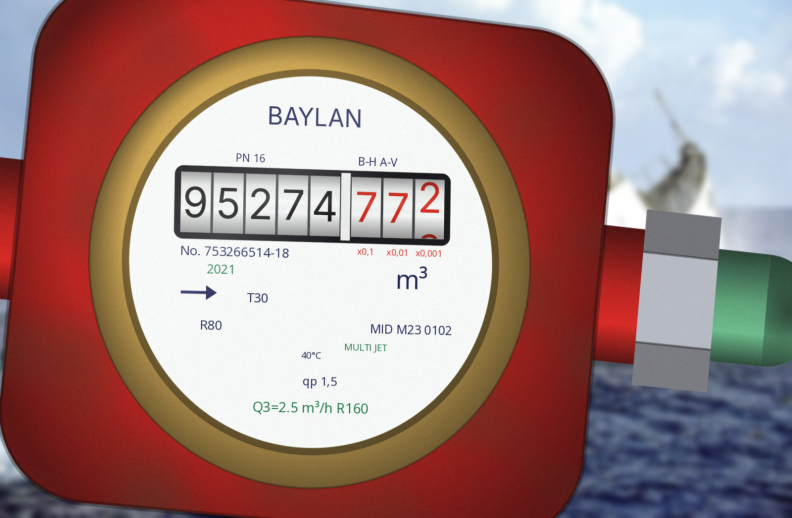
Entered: 95274.772; m³
